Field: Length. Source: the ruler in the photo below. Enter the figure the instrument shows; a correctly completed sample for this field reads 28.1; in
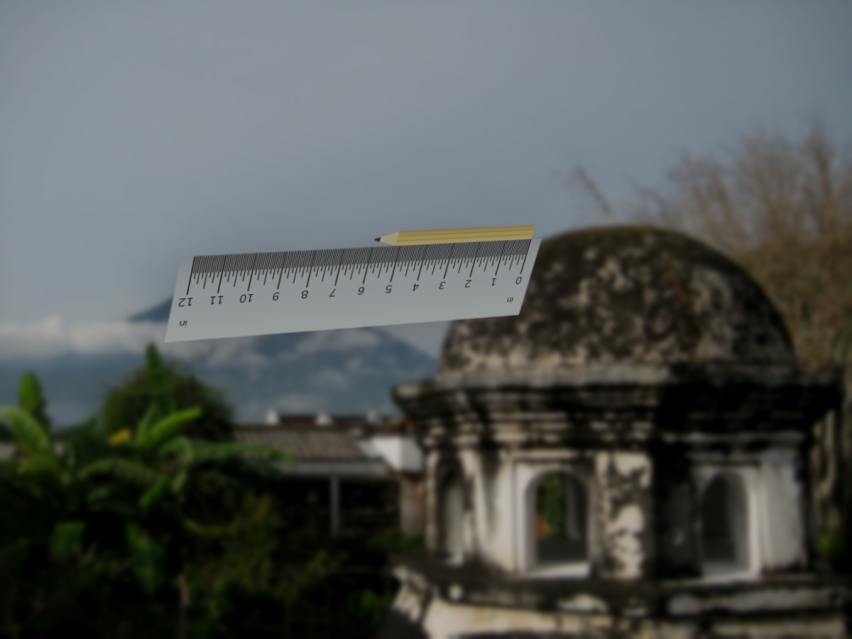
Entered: 6; in
